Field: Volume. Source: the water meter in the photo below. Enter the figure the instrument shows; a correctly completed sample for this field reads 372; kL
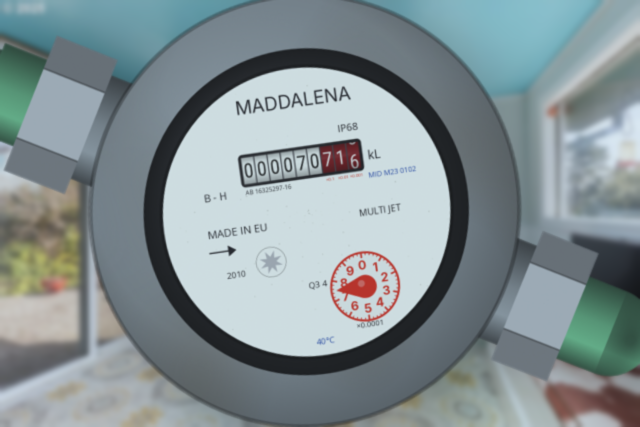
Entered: 70.7157; kL
